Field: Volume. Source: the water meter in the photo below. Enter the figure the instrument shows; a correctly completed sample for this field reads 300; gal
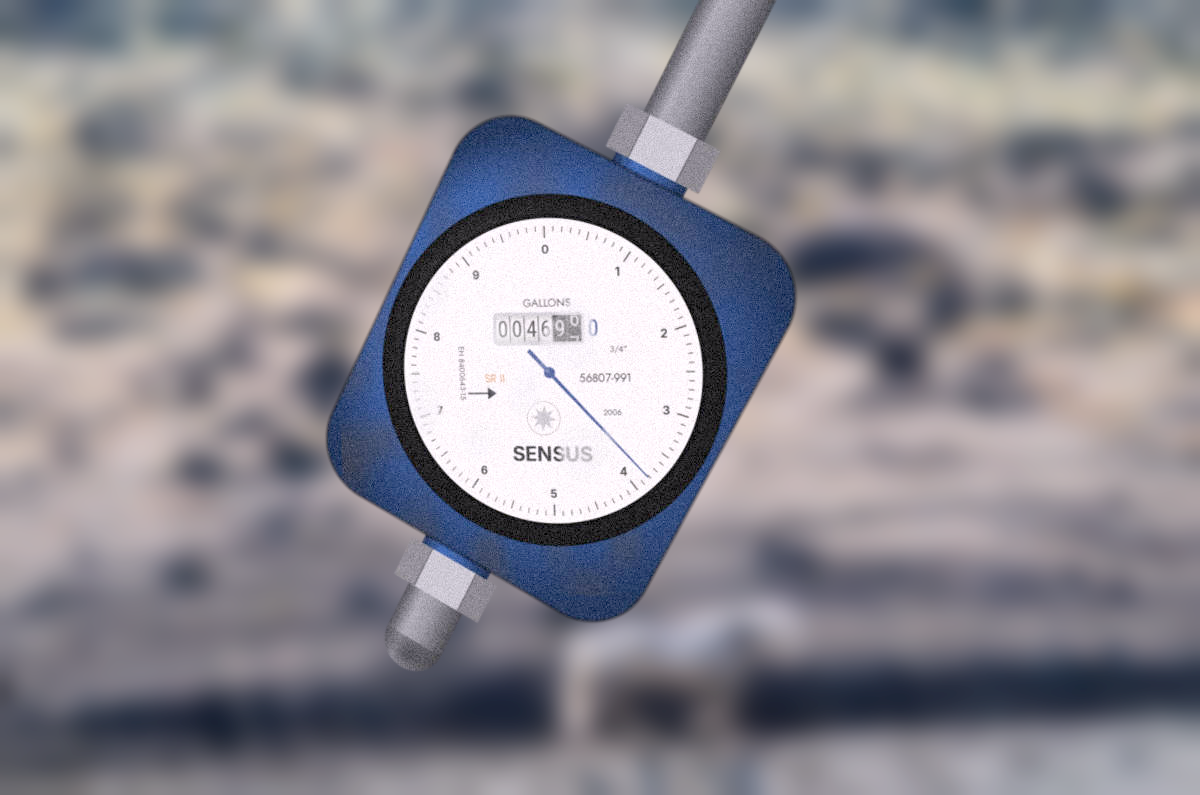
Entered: 46963.8; gal
